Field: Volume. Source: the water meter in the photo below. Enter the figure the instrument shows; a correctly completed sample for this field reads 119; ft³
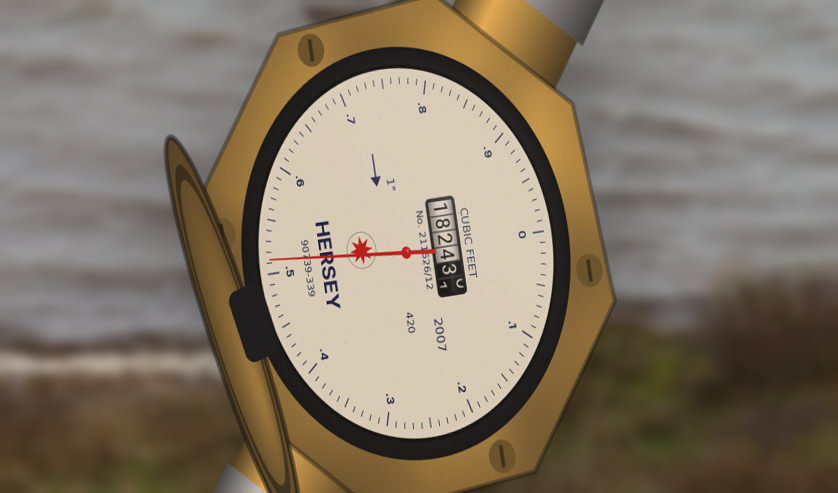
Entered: 182430.51; ft³
